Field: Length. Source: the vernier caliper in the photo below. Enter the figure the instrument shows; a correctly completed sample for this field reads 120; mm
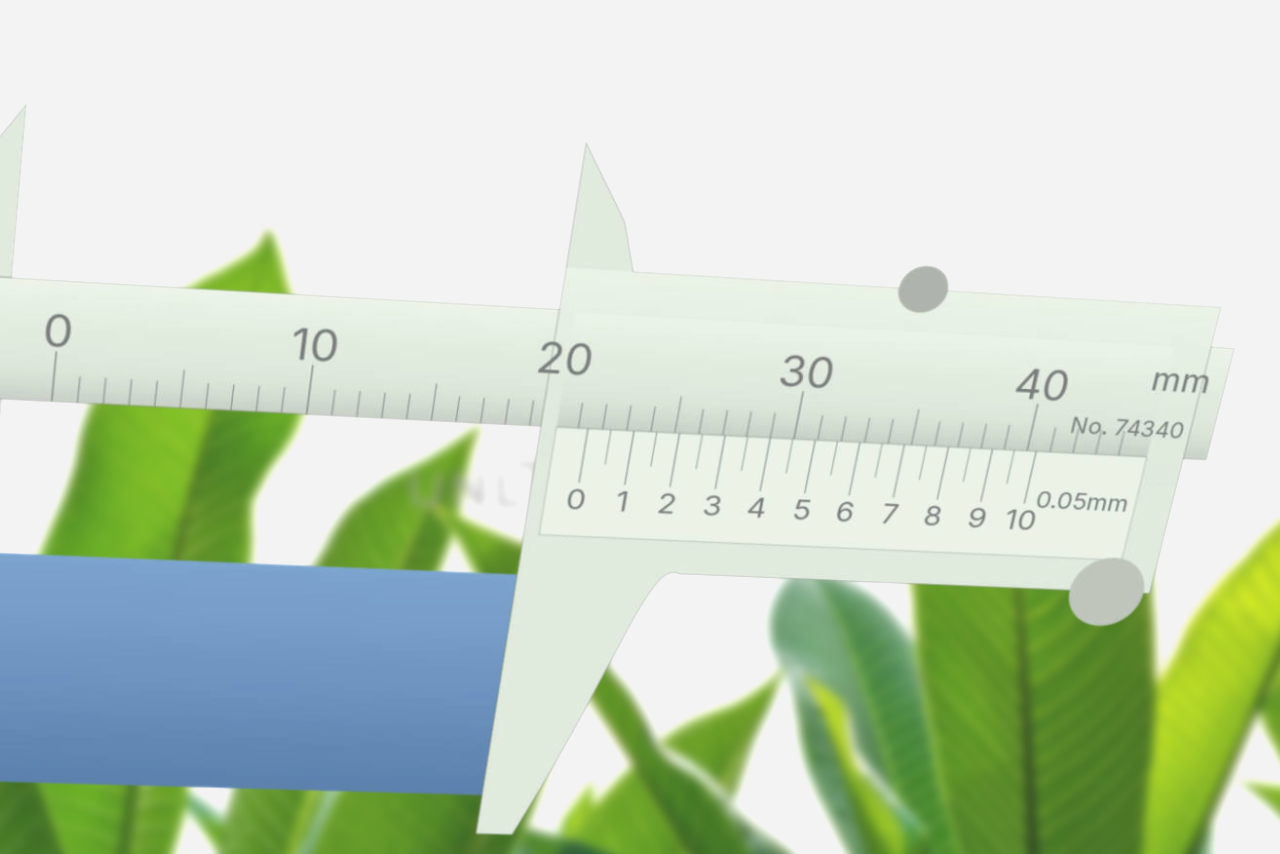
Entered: 21.4; mm
